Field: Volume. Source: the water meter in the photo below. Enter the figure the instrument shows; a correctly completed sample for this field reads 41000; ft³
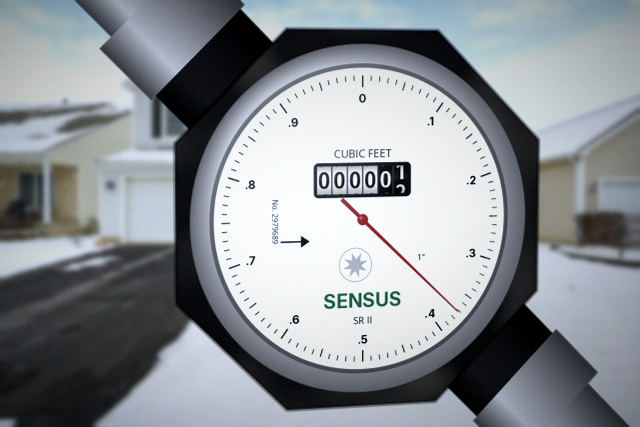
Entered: 1.37; ft³
